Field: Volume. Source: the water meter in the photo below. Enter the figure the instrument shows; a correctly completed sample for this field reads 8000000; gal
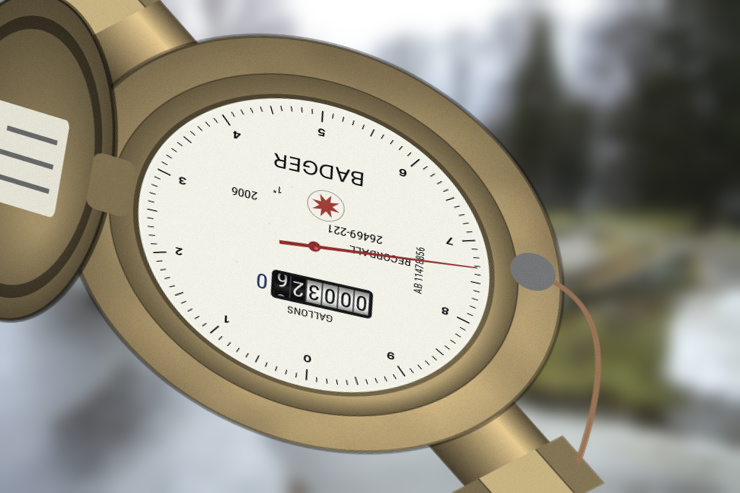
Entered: 3257.3; gal
